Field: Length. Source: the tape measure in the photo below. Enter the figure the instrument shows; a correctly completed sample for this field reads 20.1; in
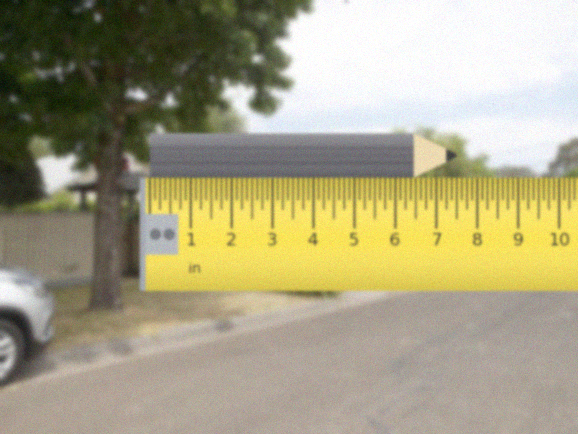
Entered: 7.5; in
